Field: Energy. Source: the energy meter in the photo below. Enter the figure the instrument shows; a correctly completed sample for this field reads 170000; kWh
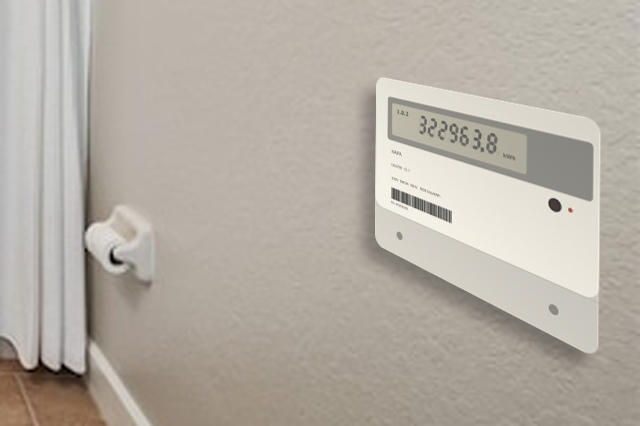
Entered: 322963.8; kWh
